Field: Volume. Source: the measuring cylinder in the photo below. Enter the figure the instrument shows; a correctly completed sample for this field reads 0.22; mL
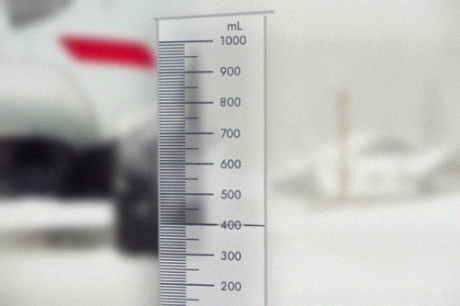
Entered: 400; mL
